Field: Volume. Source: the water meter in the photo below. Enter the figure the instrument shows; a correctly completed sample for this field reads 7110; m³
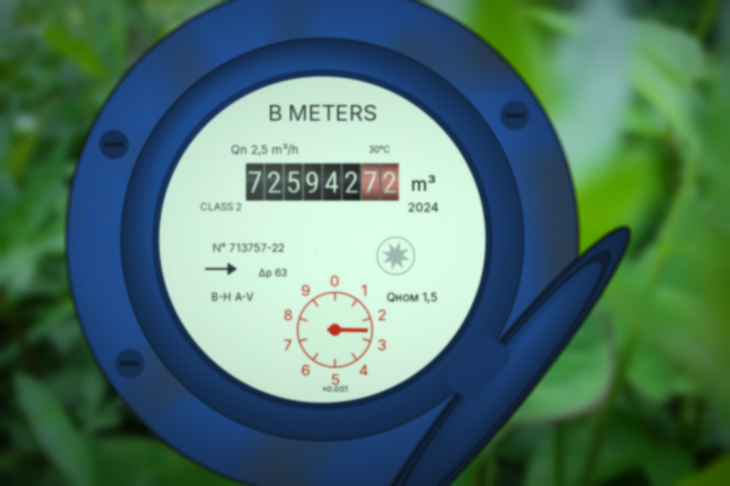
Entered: 725942.722; m³
